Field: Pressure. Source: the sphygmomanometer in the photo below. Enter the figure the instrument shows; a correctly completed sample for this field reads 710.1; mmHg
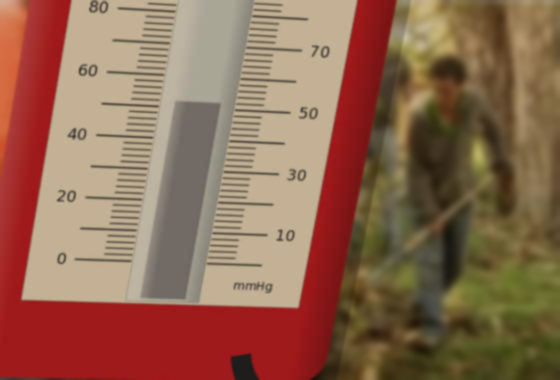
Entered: 52; mmHg
